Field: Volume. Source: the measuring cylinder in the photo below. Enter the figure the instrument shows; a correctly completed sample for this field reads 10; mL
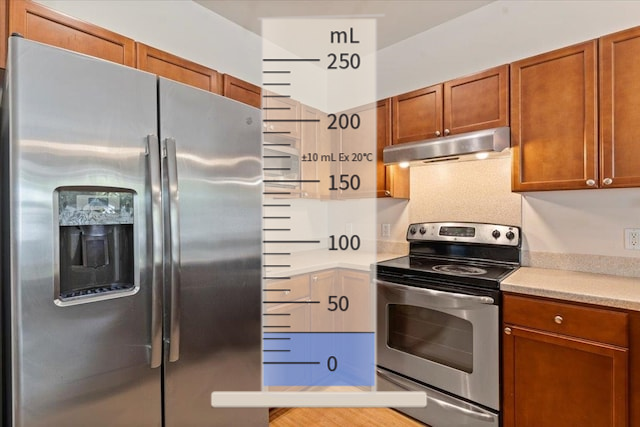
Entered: 25; mL
